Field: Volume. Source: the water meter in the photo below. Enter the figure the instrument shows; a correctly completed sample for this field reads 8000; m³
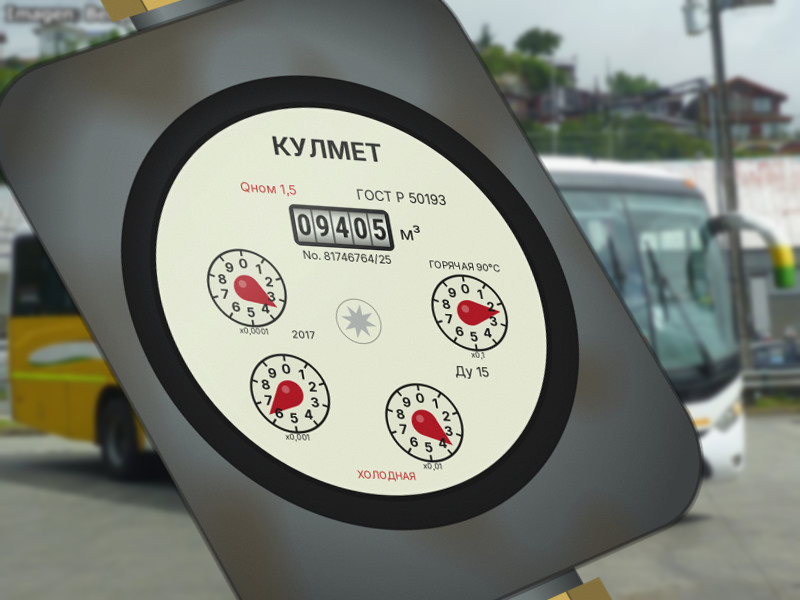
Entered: 9405.2363; m³
